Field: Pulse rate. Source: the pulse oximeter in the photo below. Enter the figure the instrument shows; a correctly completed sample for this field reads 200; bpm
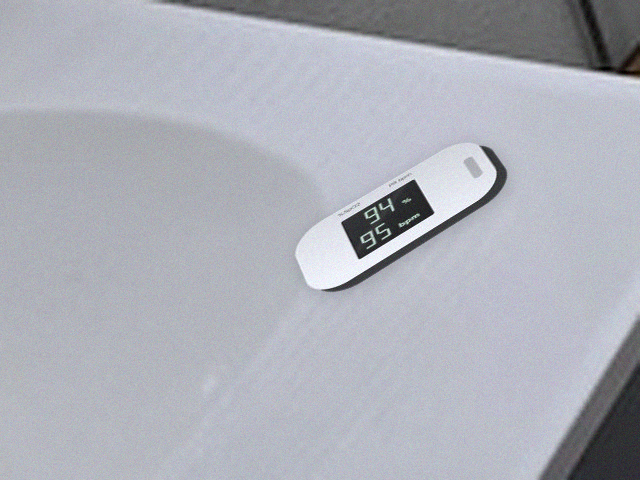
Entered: 95; bpm
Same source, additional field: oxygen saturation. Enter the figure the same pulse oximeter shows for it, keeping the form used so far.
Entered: 94; %
